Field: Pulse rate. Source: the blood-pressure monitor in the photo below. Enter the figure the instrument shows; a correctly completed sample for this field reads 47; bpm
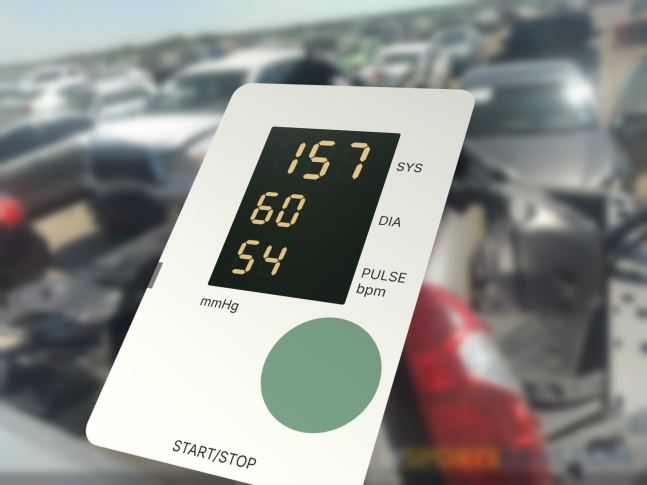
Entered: 54; bpm
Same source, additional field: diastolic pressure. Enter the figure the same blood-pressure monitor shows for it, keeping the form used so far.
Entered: 60; mmHg
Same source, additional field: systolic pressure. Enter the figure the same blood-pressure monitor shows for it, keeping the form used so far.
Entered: 157; mmHg
